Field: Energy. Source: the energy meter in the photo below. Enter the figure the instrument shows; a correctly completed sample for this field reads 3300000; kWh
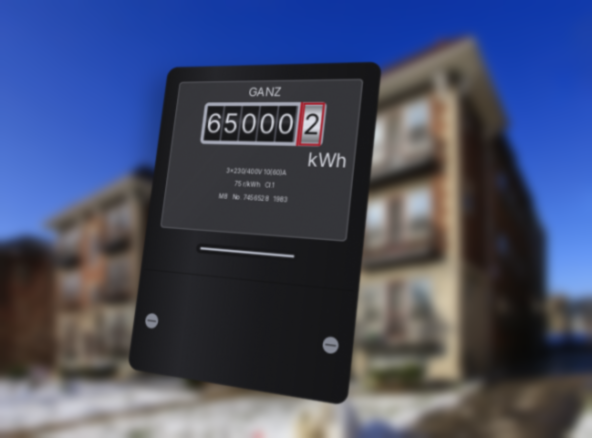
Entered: 65000.2; kWh
